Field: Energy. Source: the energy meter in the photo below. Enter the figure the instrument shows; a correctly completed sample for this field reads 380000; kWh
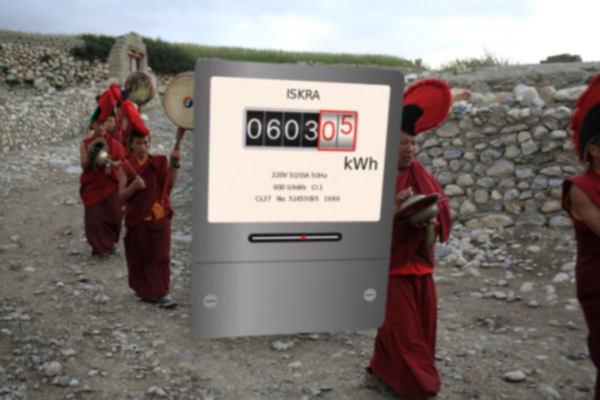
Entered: 603.05; kWh
